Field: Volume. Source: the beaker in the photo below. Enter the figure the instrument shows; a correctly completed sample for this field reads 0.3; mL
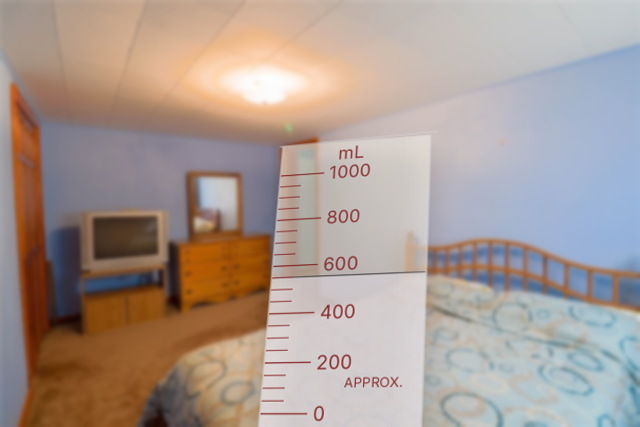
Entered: 550; mL
